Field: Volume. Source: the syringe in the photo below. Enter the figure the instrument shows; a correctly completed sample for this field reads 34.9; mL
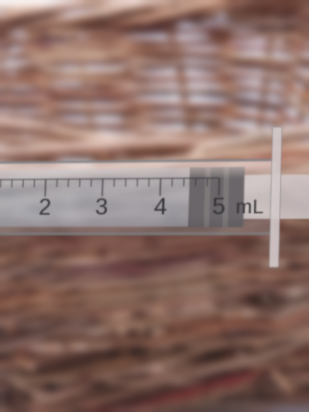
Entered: 4.5; mL
